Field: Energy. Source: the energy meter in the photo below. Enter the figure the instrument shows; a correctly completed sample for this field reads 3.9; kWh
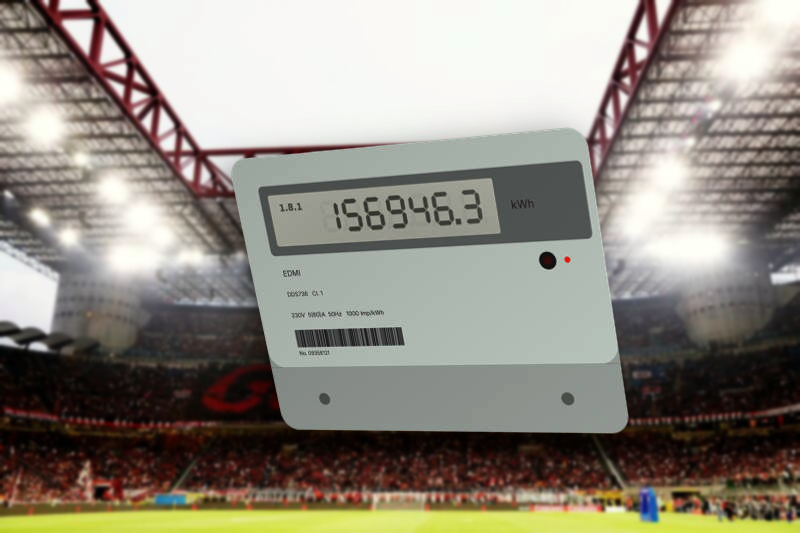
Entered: 156946.3; kWh
